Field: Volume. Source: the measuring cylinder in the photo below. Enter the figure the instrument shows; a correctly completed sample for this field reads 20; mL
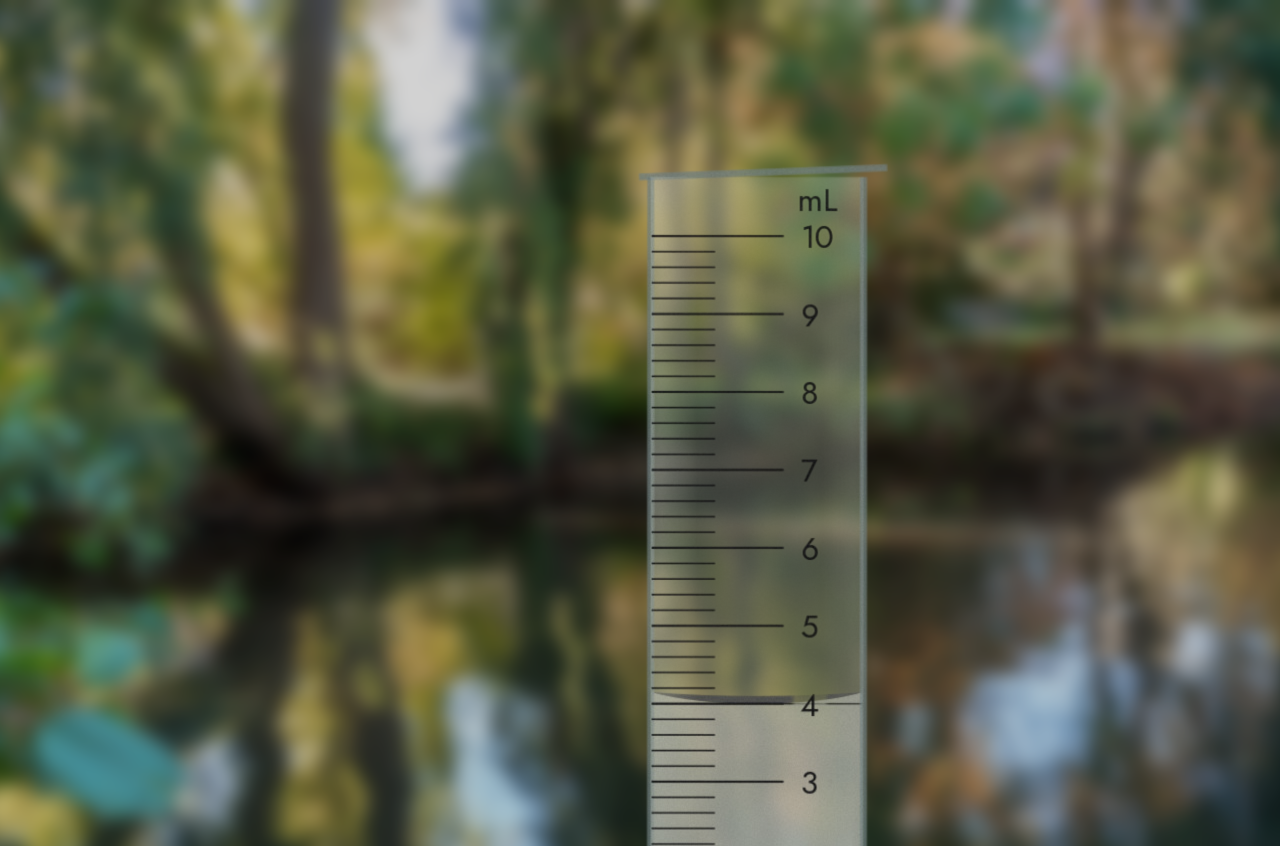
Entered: 4; mL
